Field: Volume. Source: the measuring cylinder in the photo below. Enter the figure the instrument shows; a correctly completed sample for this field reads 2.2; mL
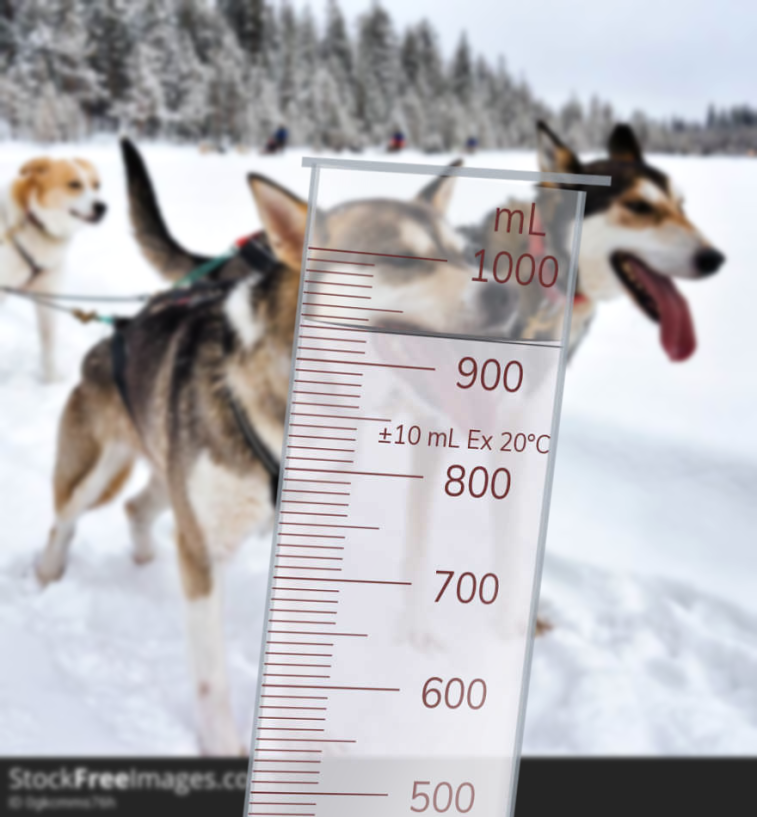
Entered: 930; mL
